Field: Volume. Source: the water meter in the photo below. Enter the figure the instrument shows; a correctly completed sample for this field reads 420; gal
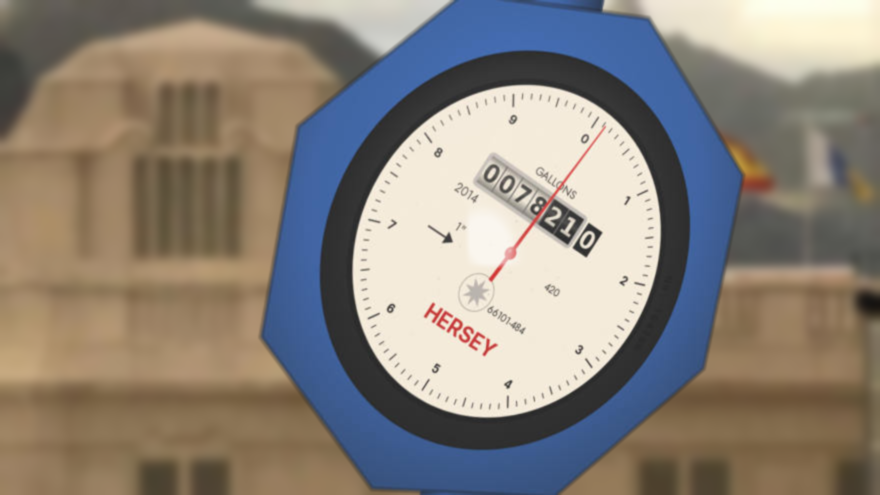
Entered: 78210.1; gal
